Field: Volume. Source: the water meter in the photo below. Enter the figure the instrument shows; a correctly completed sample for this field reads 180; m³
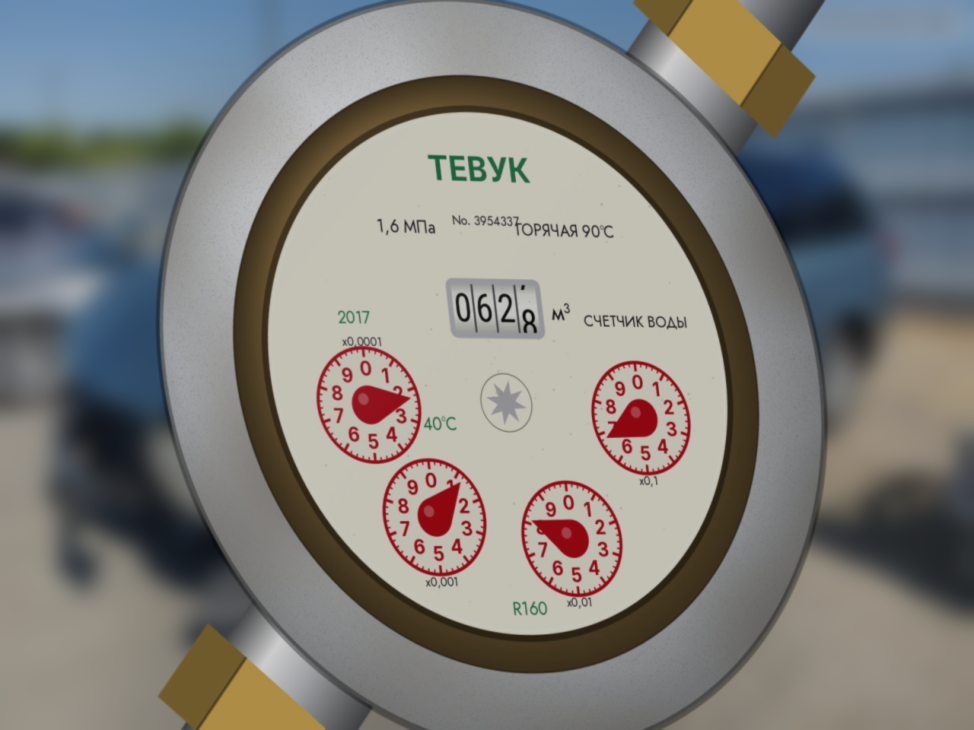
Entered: 627.6812; m³
